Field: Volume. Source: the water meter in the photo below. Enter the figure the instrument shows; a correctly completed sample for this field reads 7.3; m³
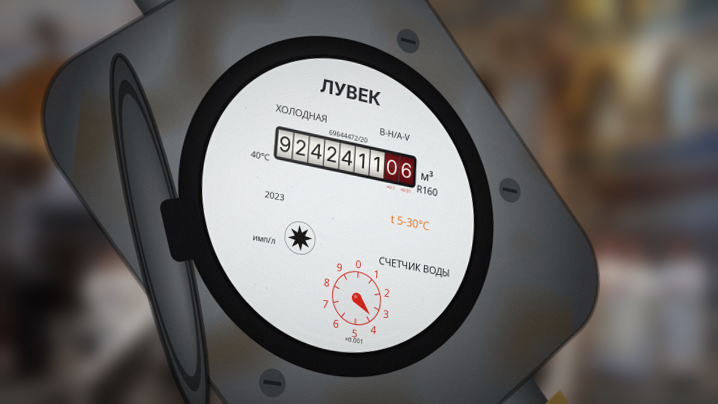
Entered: 9242411.063; m³
